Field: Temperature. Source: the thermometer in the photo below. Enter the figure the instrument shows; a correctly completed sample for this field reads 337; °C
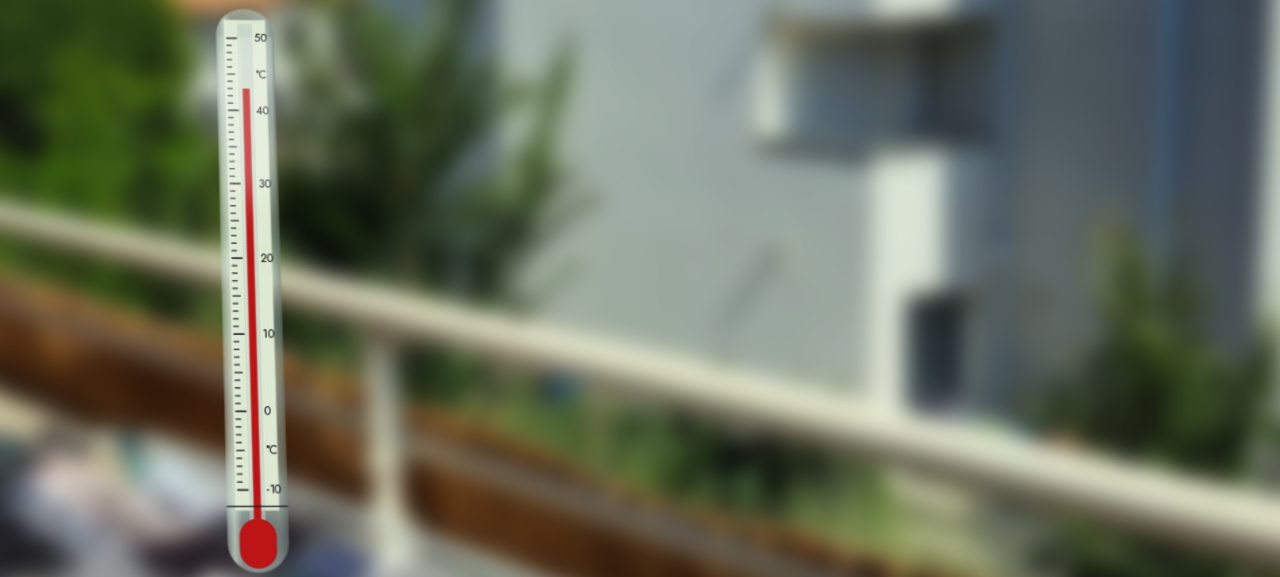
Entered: 43; °C
